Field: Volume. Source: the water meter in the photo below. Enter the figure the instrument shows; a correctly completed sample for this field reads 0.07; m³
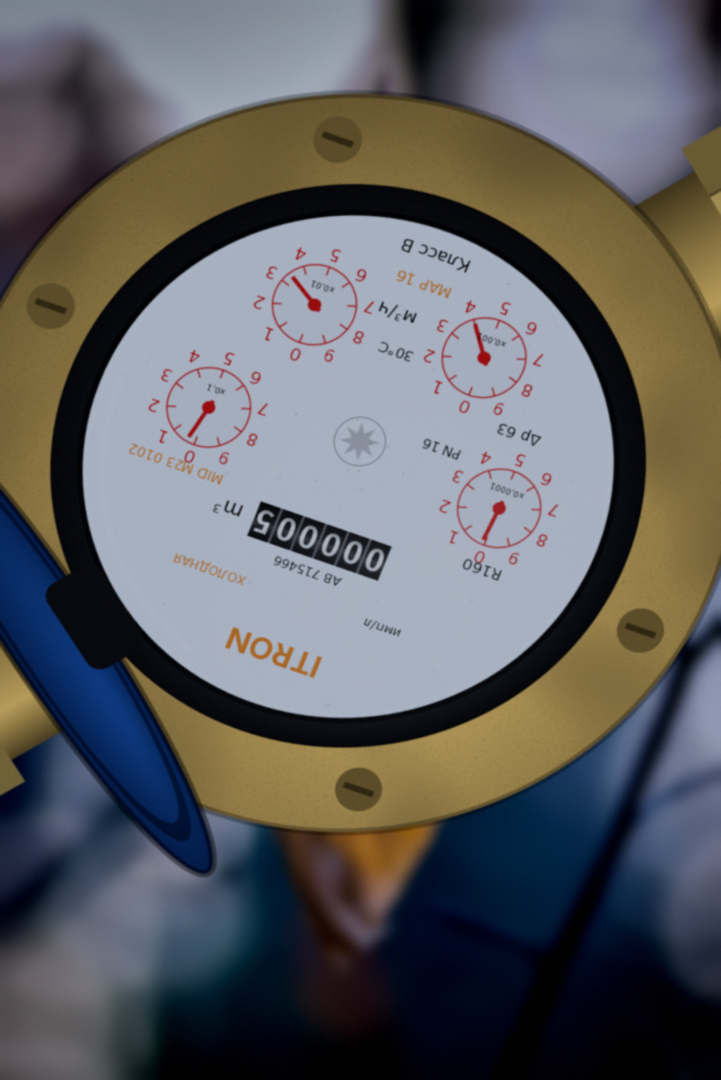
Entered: 5.0340; m³
